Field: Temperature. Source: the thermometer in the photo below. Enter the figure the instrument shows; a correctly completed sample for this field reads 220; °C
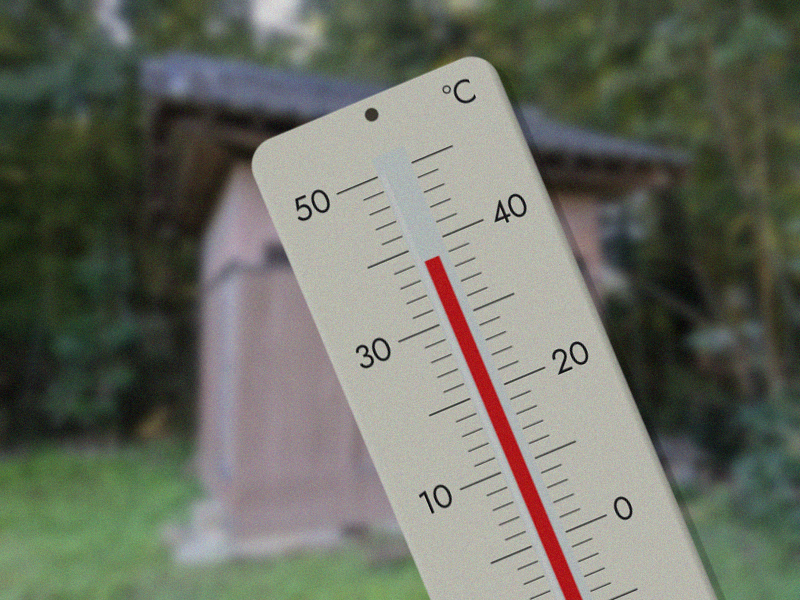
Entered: 38; °C
